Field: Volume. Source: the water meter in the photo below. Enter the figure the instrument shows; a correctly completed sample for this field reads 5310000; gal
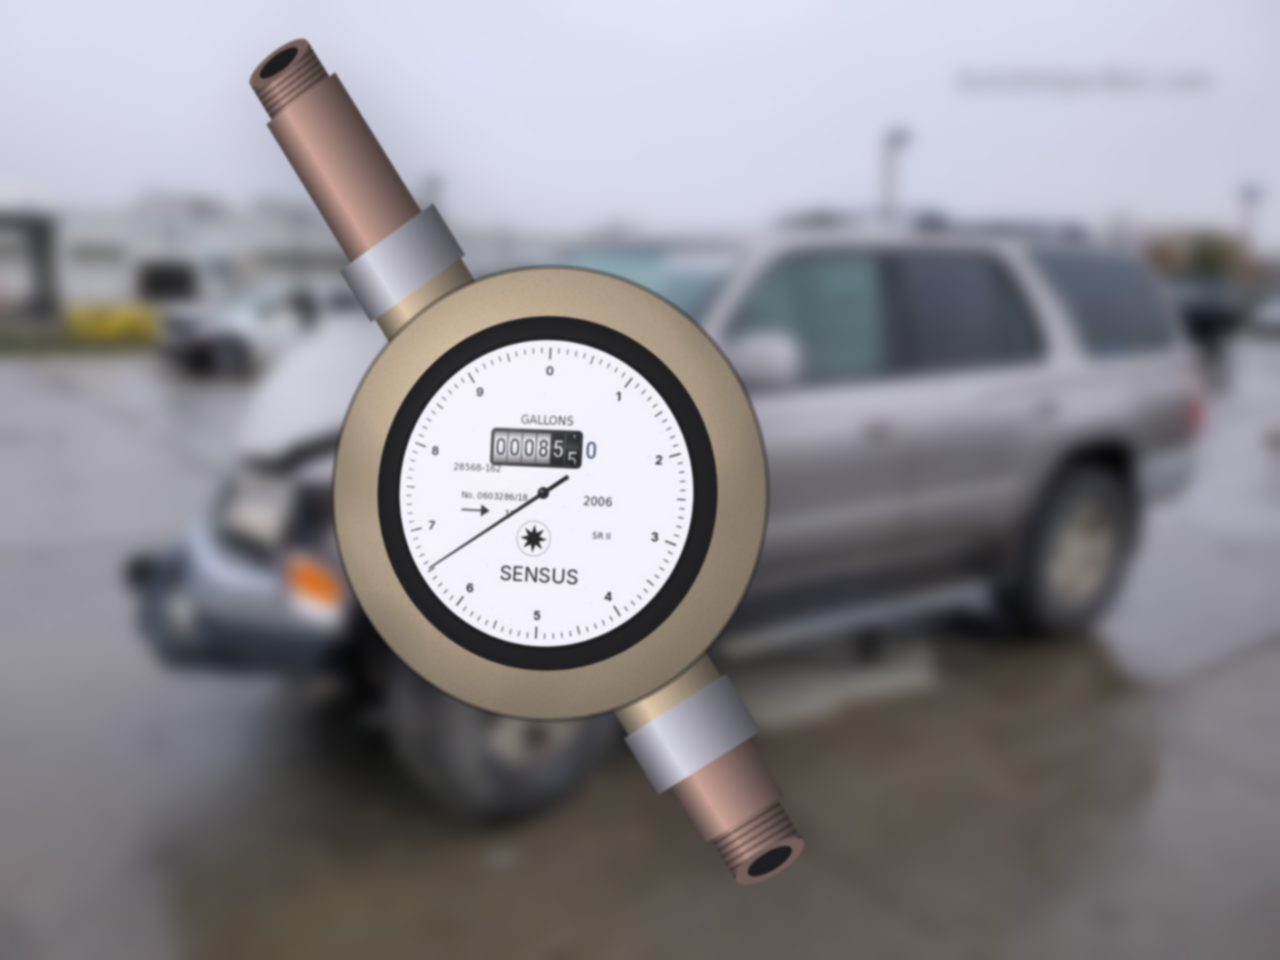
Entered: 8546.5; gal
